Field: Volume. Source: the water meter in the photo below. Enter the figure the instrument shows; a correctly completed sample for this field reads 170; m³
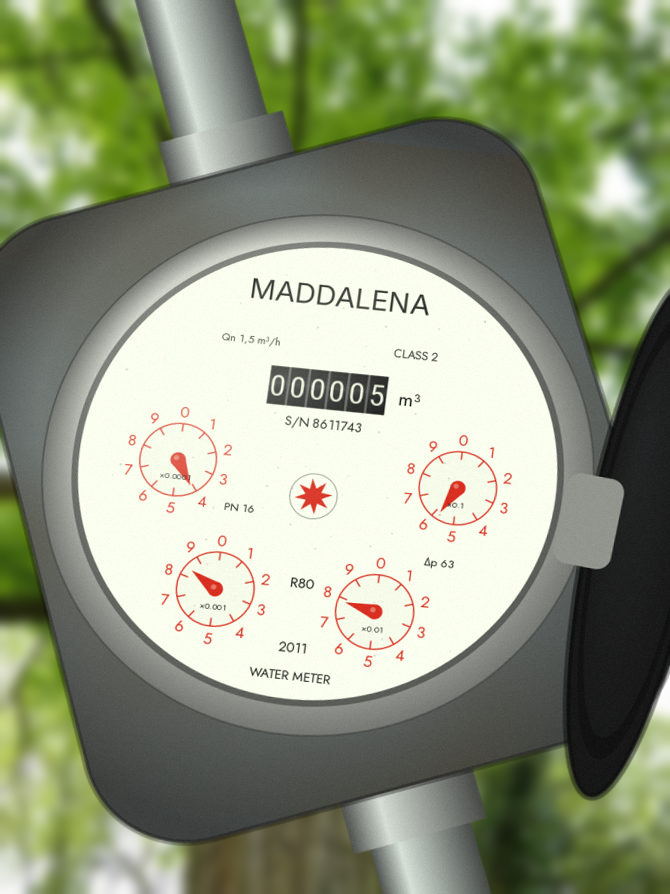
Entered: 5.5784; m³
